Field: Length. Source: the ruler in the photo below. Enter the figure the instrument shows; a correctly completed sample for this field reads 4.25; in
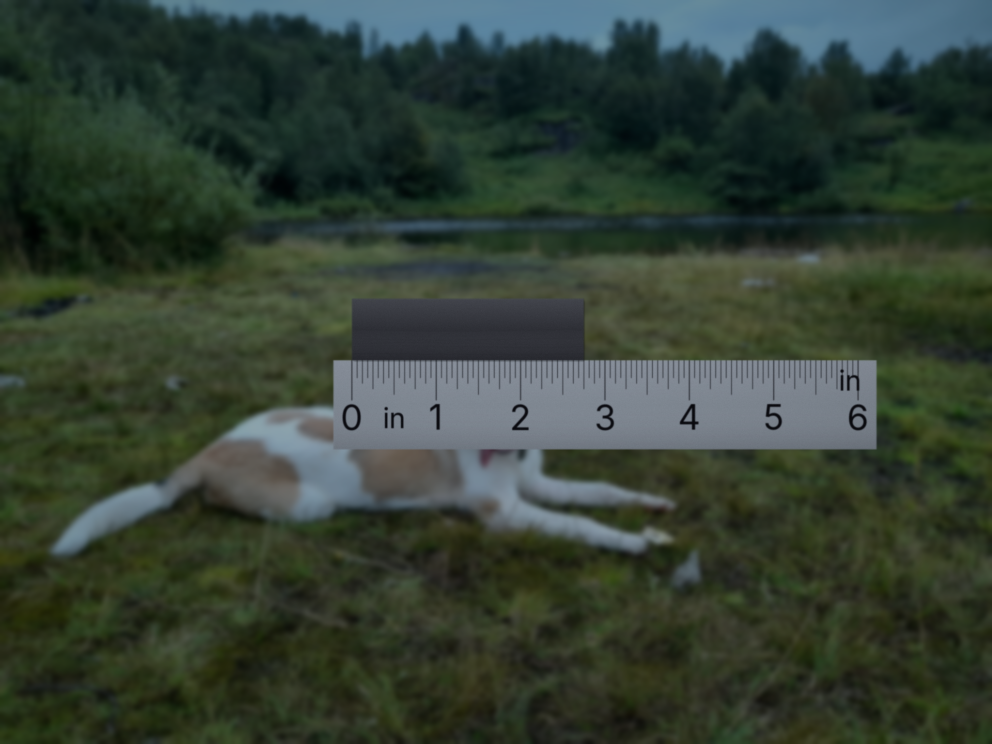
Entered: 2.75; in
